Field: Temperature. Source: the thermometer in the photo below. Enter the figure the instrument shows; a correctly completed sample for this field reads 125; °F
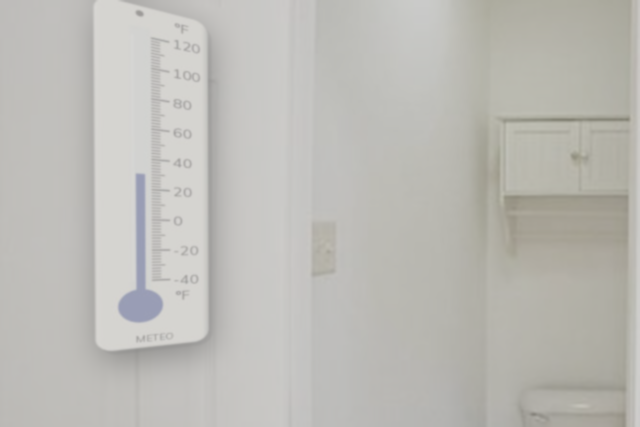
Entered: 30; °F
